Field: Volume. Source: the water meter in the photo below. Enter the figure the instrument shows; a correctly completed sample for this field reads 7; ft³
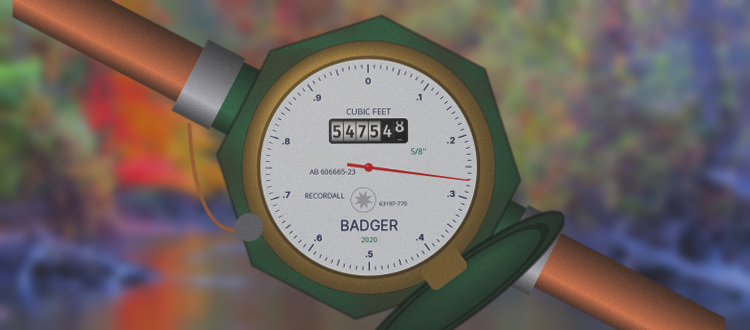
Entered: 547548.27; ft³
